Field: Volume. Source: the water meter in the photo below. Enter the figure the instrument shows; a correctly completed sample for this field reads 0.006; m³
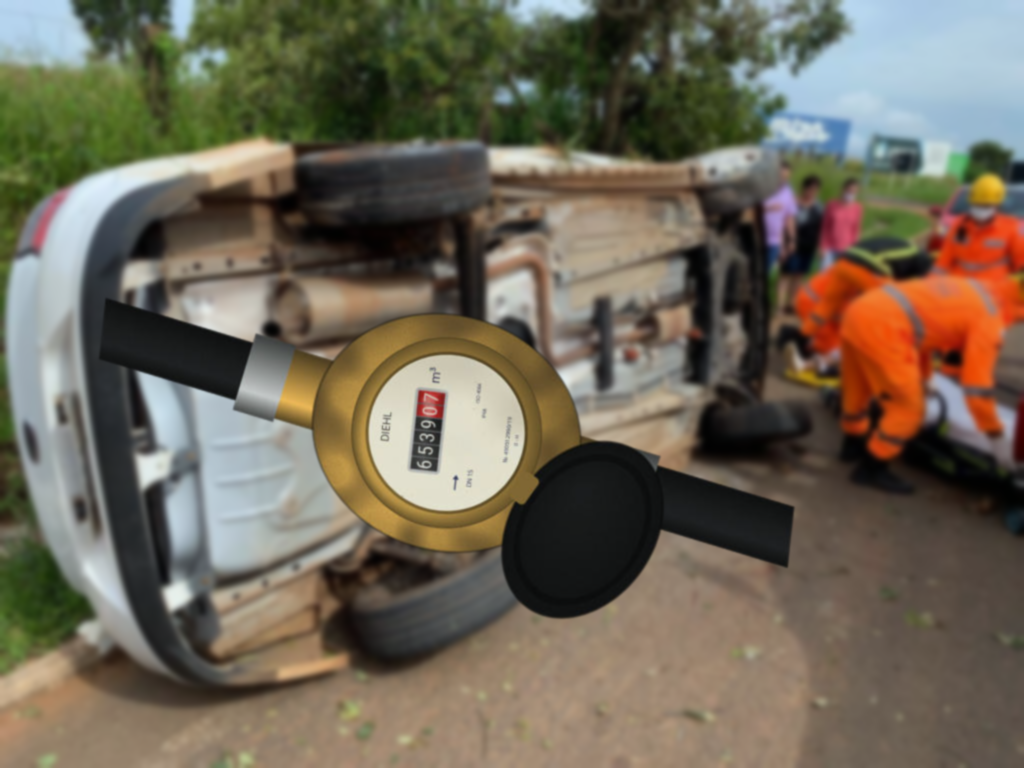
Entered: 6539.07; m³
